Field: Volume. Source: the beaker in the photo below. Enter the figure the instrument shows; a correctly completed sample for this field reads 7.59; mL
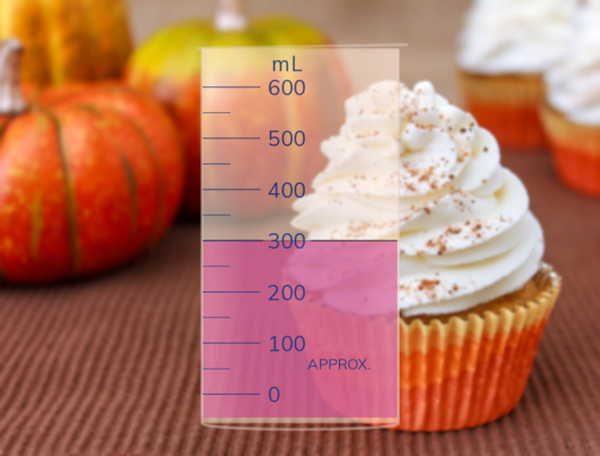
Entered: 300; mL
